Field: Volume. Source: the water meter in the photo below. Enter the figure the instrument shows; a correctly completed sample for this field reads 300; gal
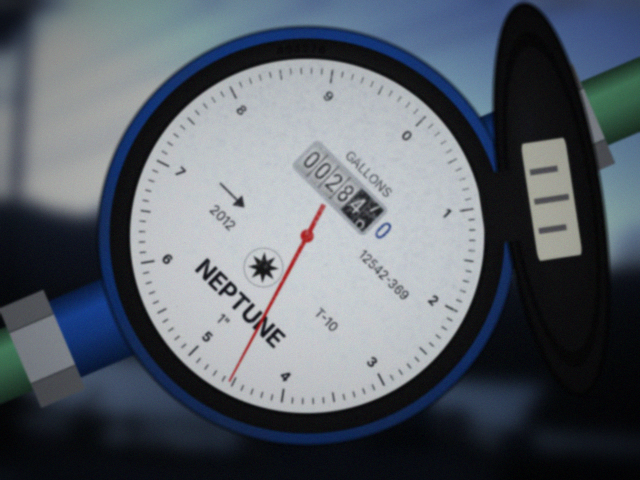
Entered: 28474.5; gal
